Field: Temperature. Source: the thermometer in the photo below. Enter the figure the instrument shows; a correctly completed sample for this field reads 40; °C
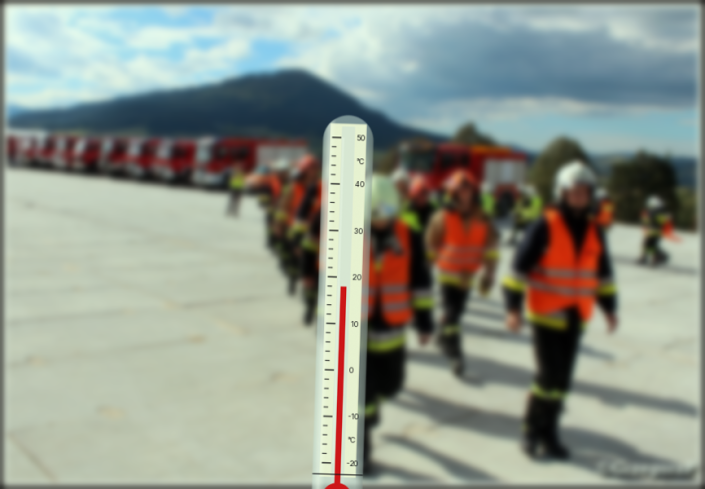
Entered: 18; °C
